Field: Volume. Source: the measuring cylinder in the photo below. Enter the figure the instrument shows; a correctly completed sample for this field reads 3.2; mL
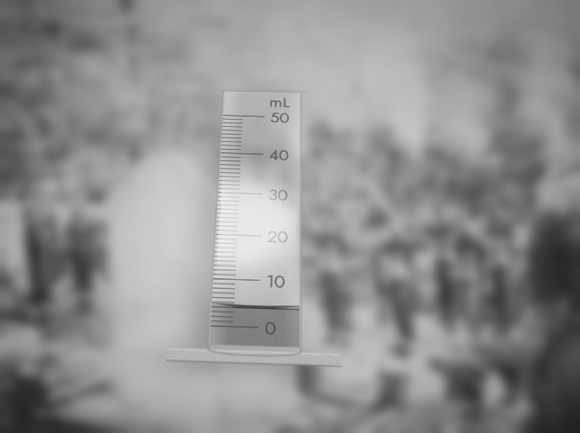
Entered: 4; mL
